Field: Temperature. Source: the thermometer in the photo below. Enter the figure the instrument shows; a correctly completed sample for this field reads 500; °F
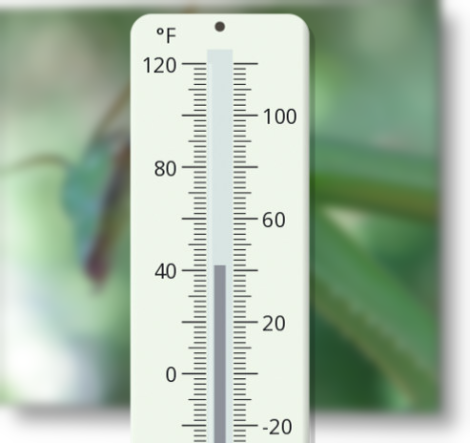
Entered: 42; °F
